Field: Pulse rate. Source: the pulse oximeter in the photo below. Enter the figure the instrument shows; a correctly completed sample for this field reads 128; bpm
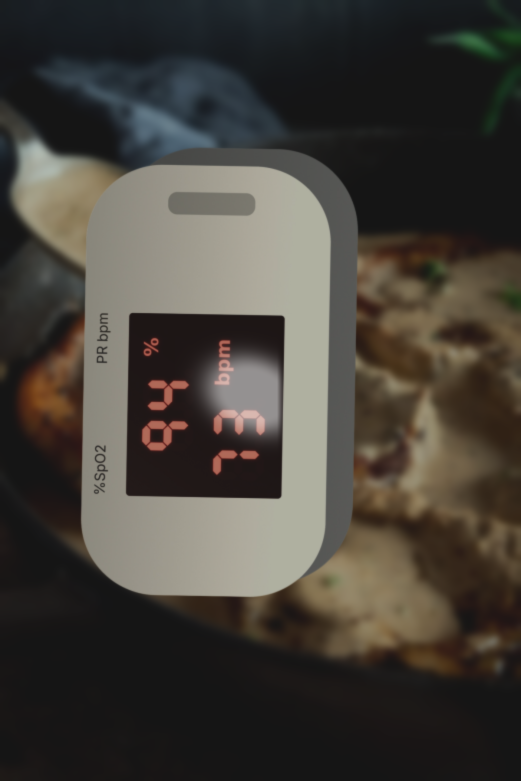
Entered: 73; bpm
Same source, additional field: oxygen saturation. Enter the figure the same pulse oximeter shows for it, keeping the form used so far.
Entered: 94; %
